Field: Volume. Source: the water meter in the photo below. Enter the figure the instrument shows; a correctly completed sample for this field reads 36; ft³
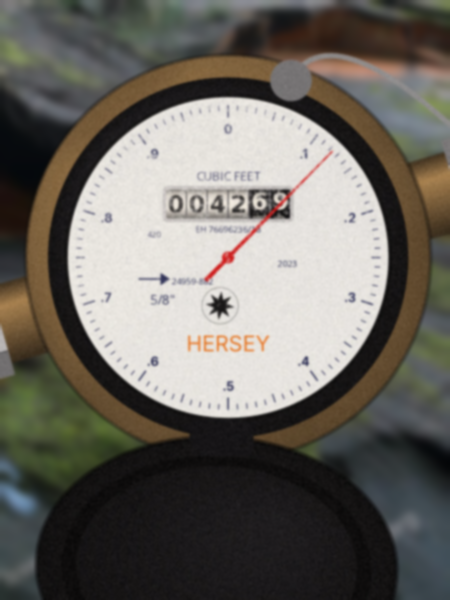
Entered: 4269.12; ft³
